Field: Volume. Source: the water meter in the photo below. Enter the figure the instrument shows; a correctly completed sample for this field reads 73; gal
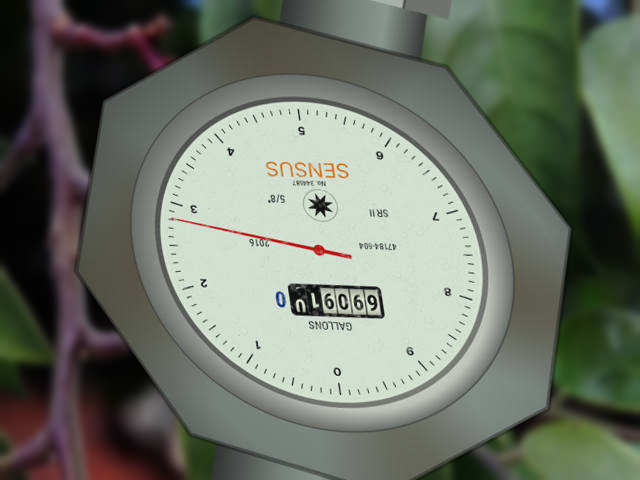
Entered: 6909102.8; gal
